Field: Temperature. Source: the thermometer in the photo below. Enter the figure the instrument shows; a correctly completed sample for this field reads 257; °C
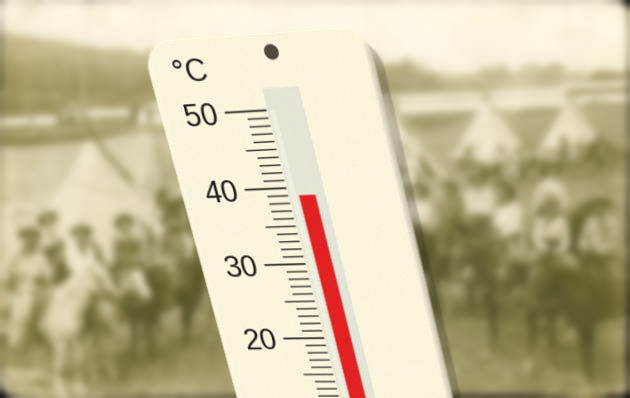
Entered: 39; °C
